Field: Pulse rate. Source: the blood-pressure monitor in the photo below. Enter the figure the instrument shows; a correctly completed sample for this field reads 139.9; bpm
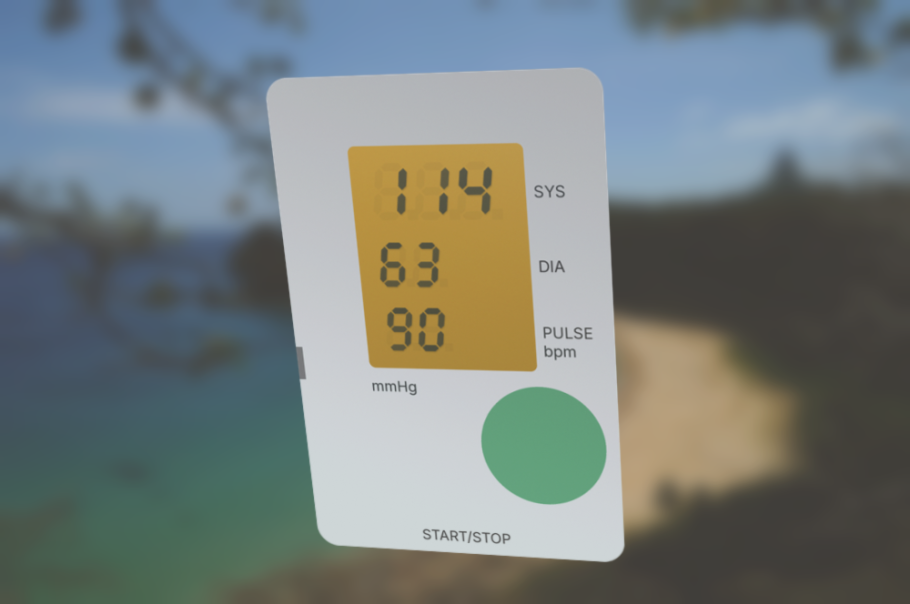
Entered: 90; bpm
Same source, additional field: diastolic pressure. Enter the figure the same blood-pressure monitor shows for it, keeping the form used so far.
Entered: 63; mmHg
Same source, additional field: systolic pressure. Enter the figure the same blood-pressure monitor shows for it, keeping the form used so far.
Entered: 114; mmHg
